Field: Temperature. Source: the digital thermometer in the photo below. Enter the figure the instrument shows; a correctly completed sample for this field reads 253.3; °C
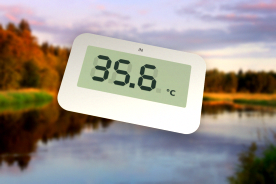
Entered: 35.6; °C
